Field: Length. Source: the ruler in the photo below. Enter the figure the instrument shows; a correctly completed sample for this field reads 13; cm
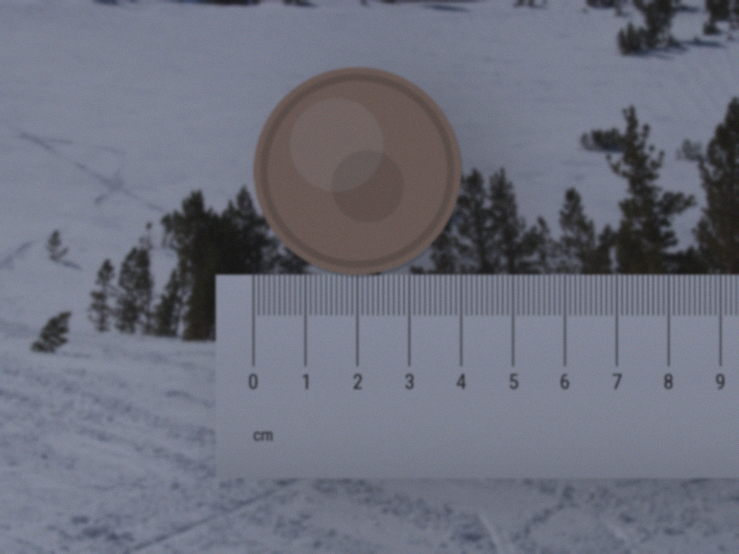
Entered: 4; cm
